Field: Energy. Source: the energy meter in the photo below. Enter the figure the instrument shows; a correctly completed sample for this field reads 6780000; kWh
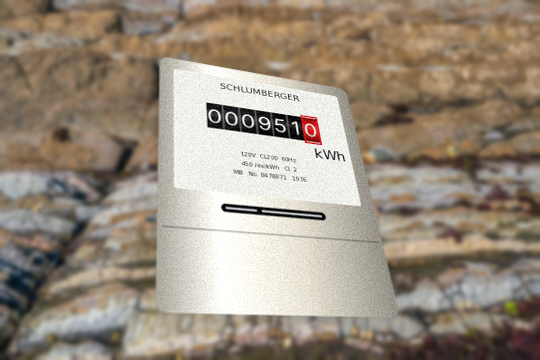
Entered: 951.0; kWh
